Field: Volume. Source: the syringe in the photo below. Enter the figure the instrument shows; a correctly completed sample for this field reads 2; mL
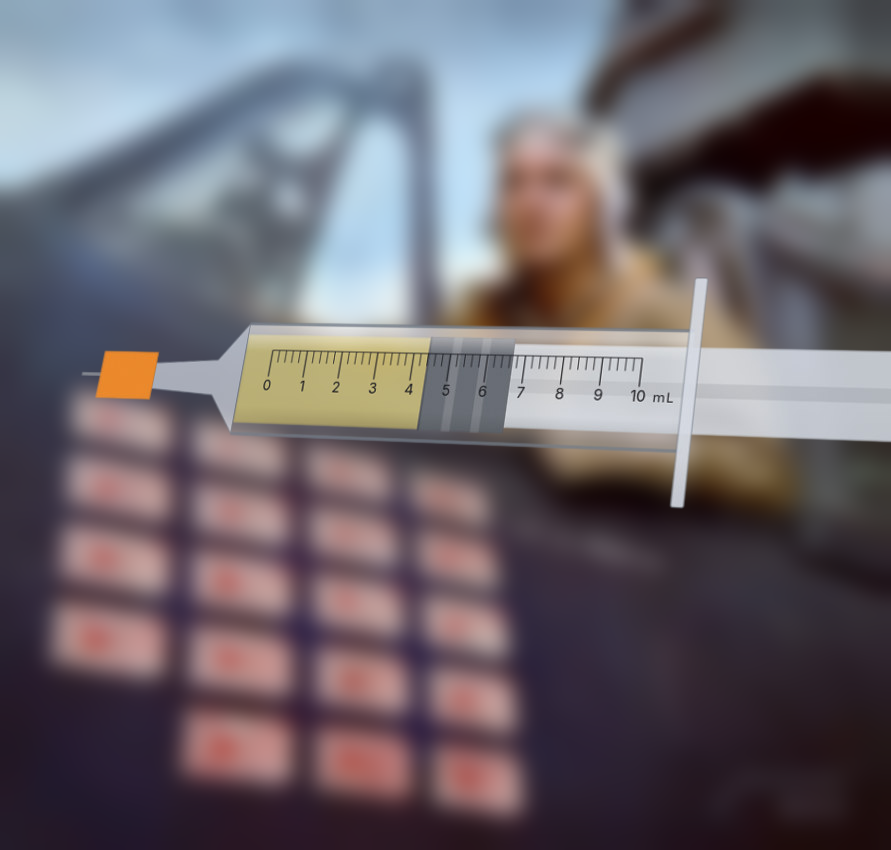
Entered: 4.4; mL
